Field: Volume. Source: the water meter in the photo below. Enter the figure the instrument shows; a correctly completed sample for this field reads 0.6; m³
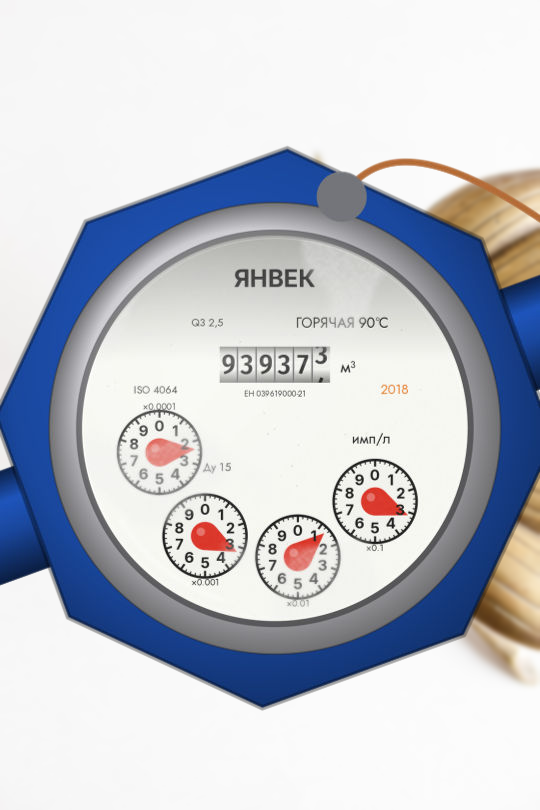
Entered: 939373.3132; m³
